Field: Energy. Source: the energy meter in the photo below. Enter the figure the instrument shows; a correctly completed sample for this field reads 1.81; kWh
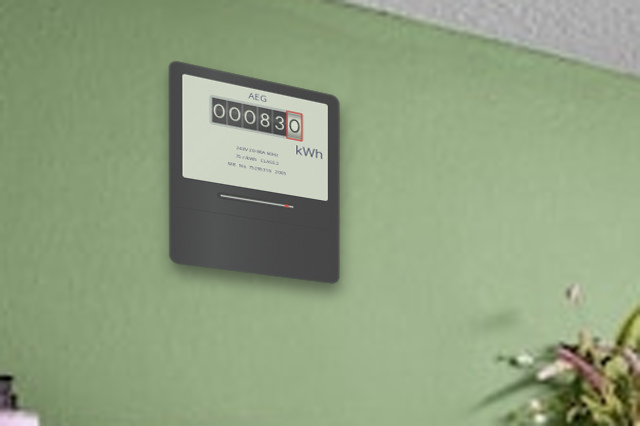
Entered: 83.0; kWh
